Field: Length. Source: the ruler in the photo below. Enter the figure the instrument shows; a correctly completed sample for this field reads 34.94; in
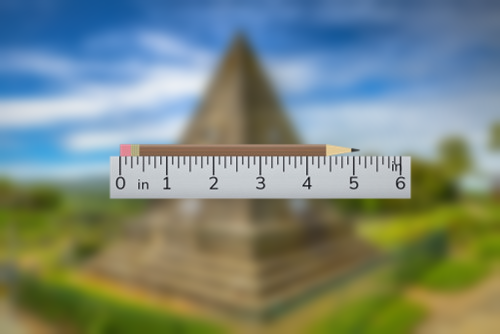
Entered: 5.125; in
